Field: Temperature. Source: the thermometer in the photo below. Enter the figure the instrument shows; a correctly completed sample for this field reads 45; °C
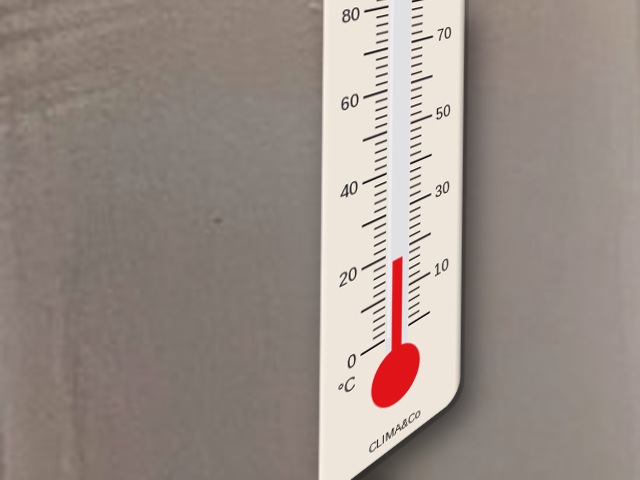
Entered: 18; °C
